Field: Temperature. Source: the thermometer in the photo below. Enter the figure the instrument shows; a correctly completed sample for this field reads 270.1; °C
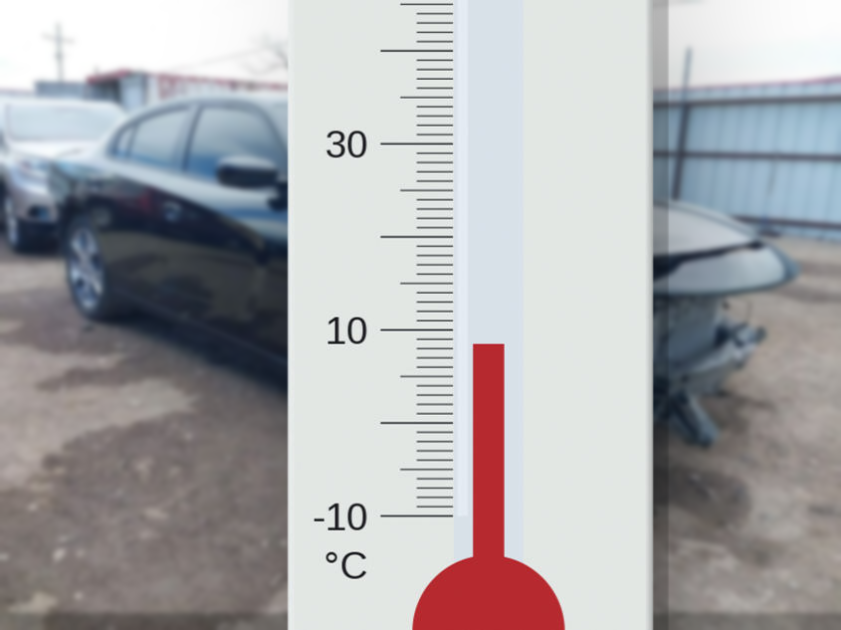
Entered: 8.5; °C
